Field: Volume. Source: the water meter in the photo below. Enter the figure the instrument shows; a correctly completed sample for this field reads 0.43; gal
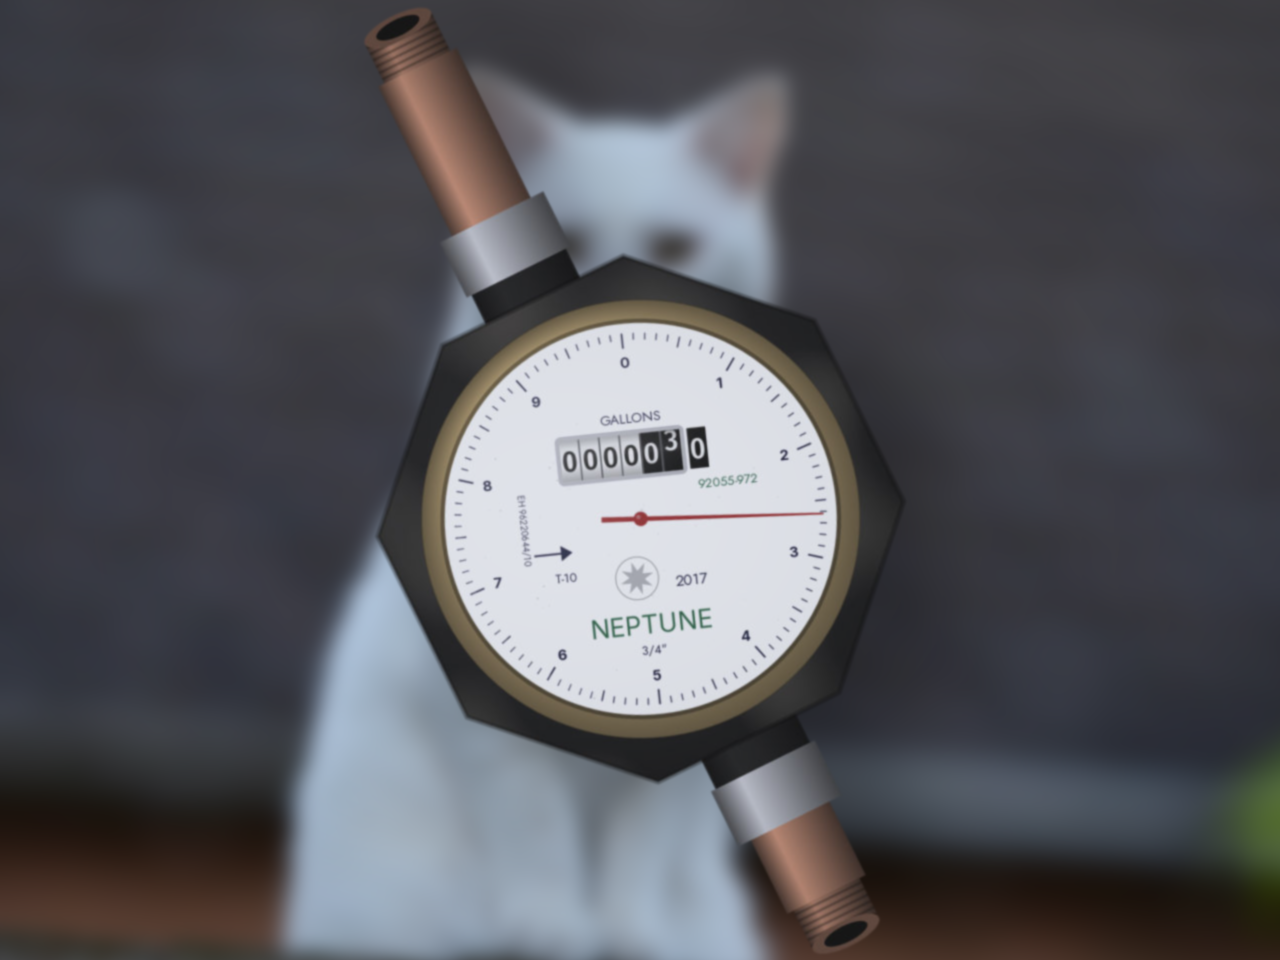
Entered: 32.6; gal
